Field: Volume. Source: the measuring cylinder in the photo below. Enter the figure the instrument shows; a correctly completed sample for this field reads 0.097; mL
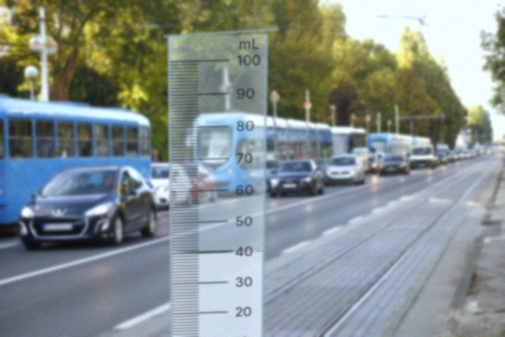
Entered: 40; mL
